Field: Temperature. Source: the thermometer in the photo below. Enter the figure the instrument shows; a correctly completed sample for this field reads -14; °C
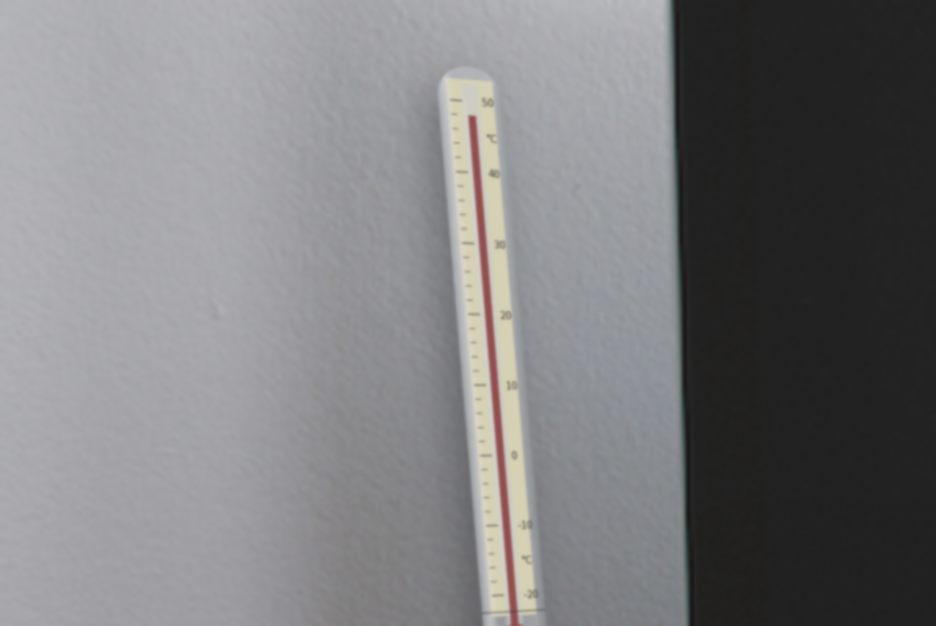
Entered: 48; °C
